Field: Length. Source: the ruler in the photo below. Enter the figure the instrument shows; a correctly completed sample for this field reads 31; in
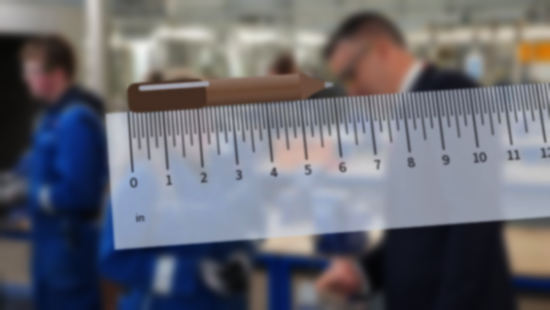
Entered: 6; in
